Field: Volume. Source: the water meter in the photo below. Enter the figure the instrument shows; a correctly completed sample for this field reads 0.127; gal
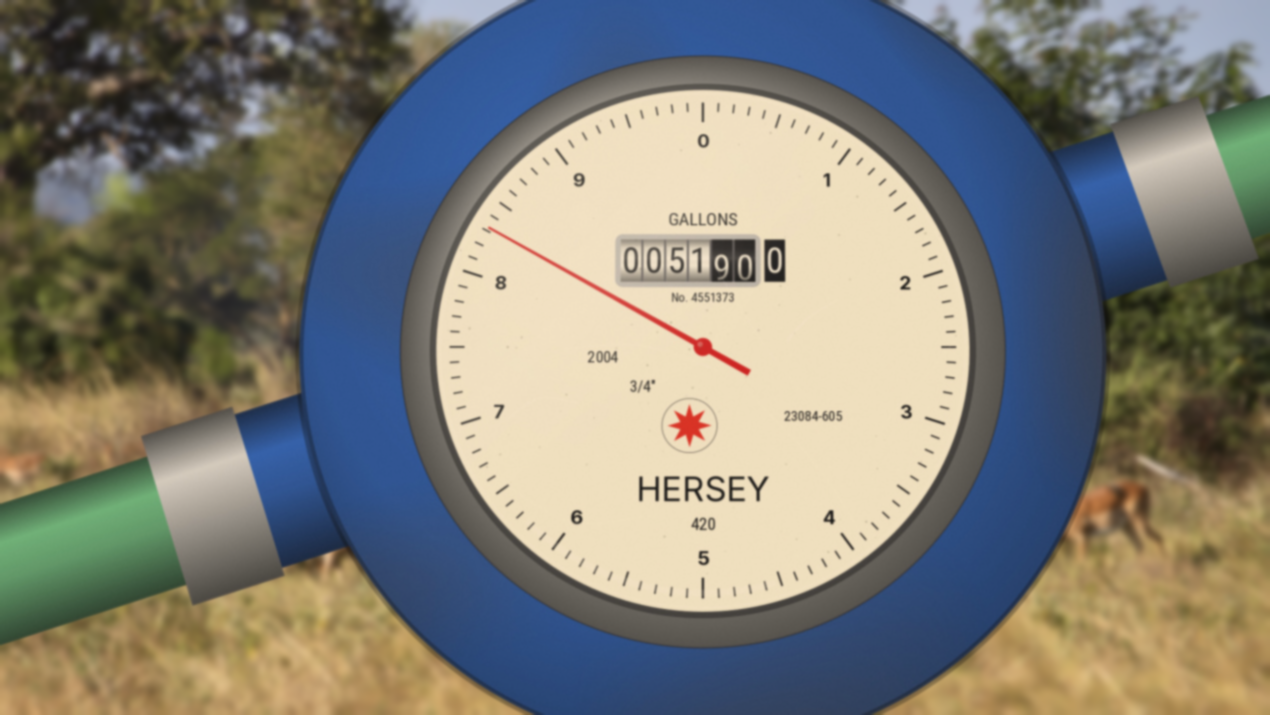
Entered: 51898.3; gal
